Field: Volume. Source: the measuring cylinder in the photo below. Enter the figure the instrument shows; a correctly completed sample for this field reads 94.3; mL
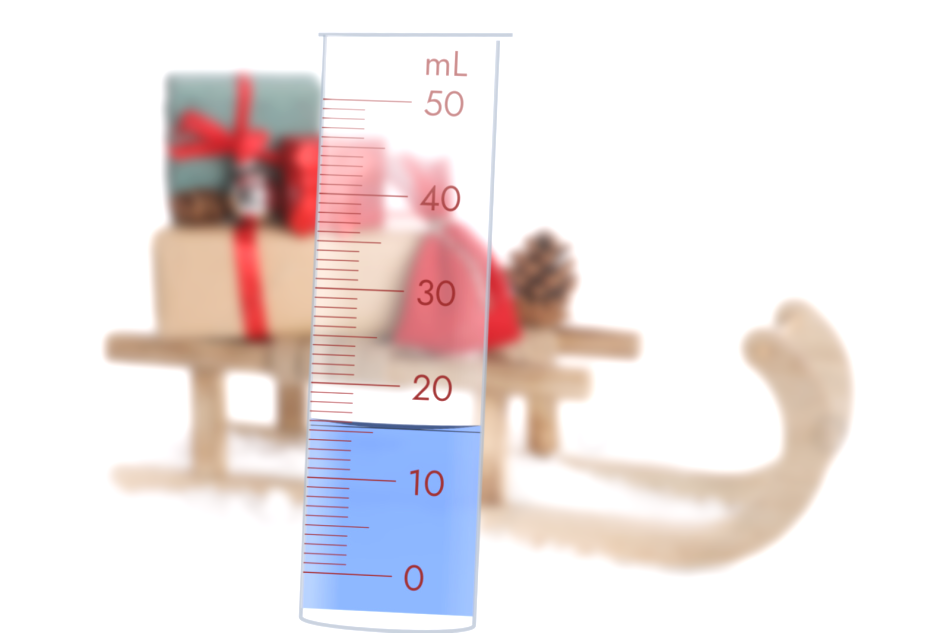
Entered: 15.5; mL
